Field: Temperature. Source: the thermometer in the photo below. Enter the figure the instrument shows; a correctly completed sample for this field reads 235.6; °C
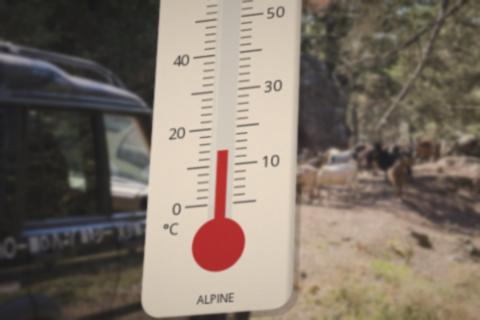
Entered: 14; °C
